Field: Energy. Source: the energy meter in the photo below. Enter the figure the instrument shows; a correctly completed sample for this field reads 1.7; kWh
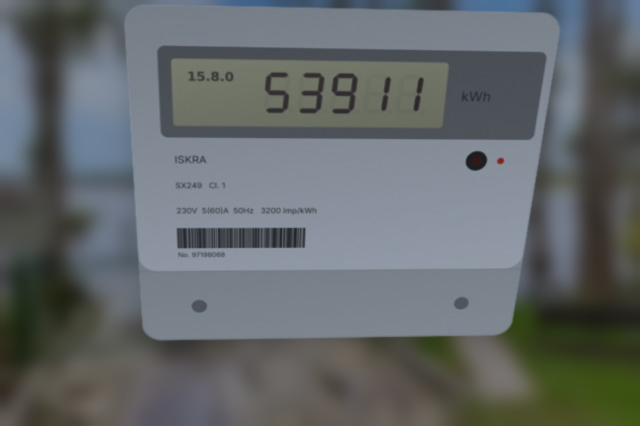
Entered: 53911; kWh
